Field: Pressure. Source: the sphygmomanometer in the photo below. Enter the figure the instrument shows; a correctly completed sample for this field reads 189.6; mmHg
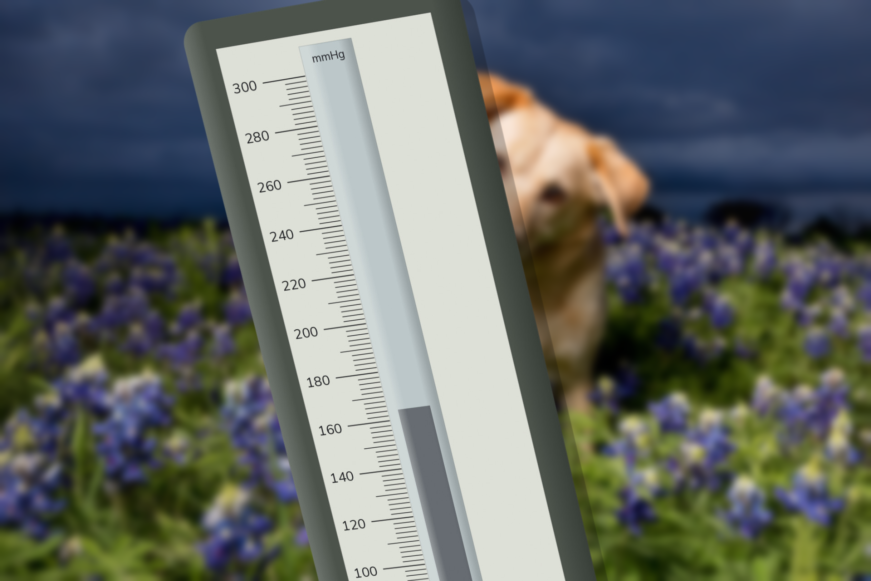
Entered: 164; mmHg
